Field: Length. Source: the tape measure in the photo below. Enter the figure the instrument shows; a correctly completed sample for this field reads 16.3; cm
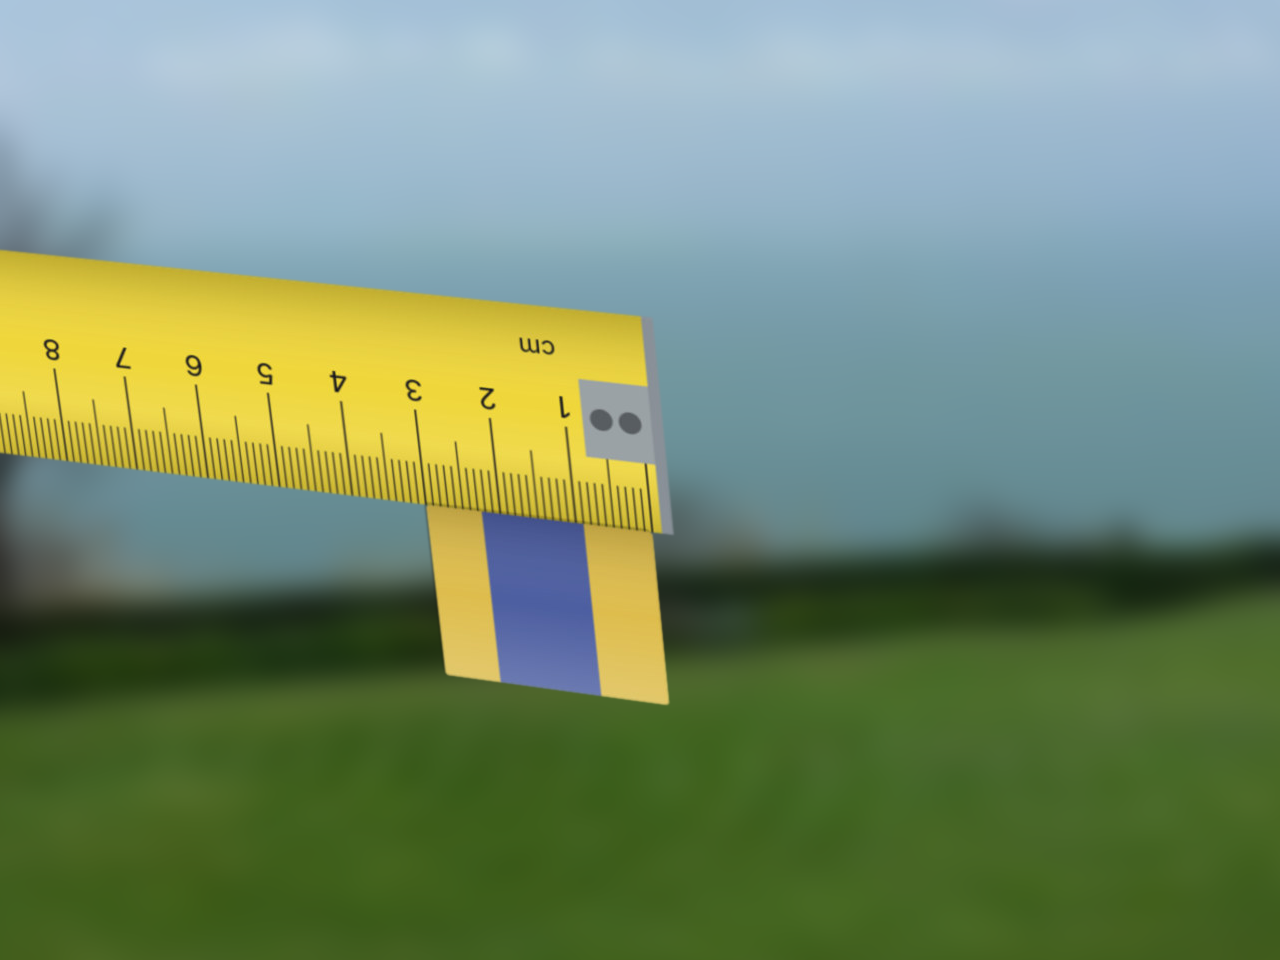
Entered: 3; cm
